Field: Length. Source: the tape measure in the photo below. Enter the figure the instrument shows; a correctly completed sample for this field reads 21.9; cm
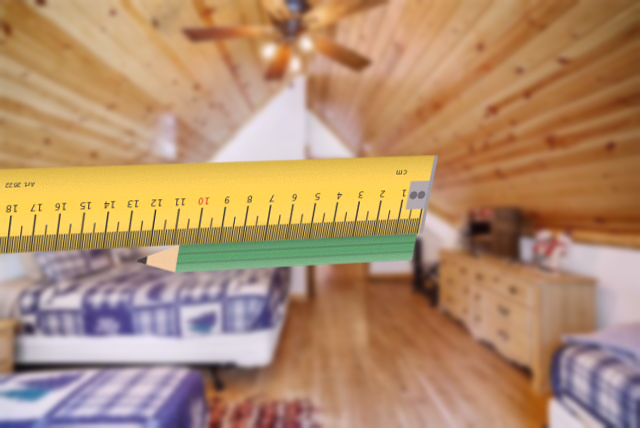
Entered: 12.5; cm
